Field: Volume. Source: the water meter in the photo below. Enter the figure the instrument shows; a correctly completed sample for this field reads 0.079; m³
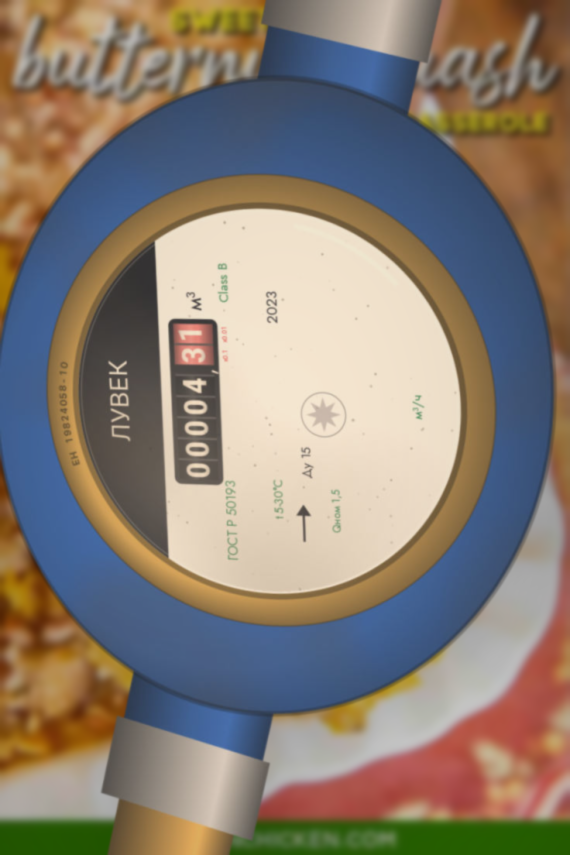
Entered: 4.31; m³
